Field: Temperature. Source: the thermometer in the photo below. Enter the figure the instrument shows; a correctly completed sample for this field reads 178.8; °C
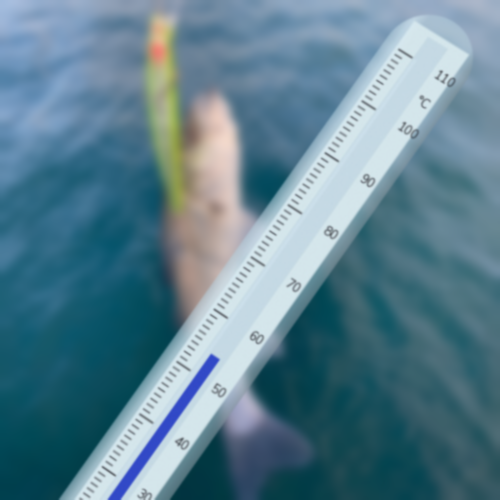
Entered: 54; °C
